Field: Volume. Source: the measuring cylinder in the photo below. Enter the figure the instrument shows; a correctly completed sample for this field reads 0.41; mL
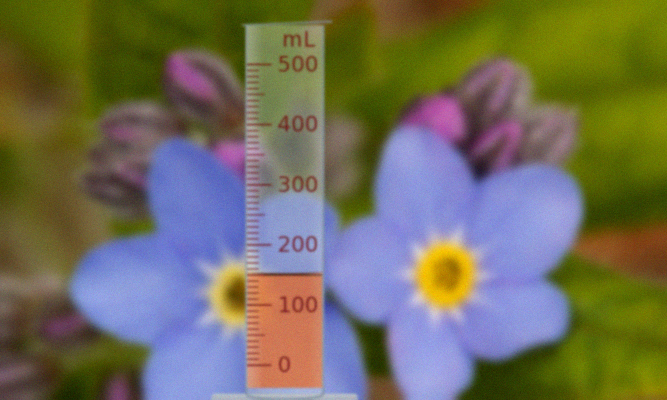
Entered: 150; mL
